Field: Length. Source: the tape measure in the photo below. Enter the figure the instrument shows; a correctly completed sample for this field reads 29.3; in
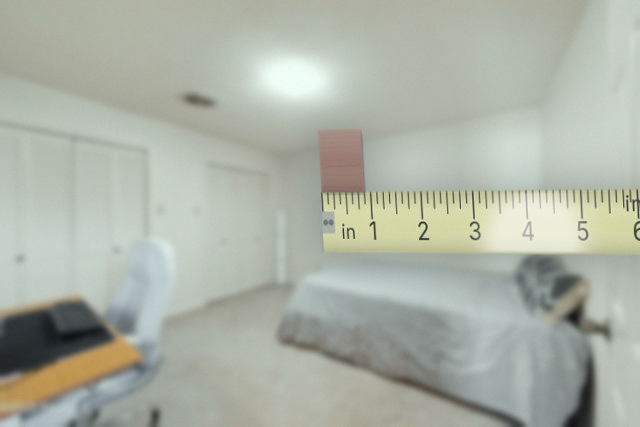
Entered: 0.875; in
